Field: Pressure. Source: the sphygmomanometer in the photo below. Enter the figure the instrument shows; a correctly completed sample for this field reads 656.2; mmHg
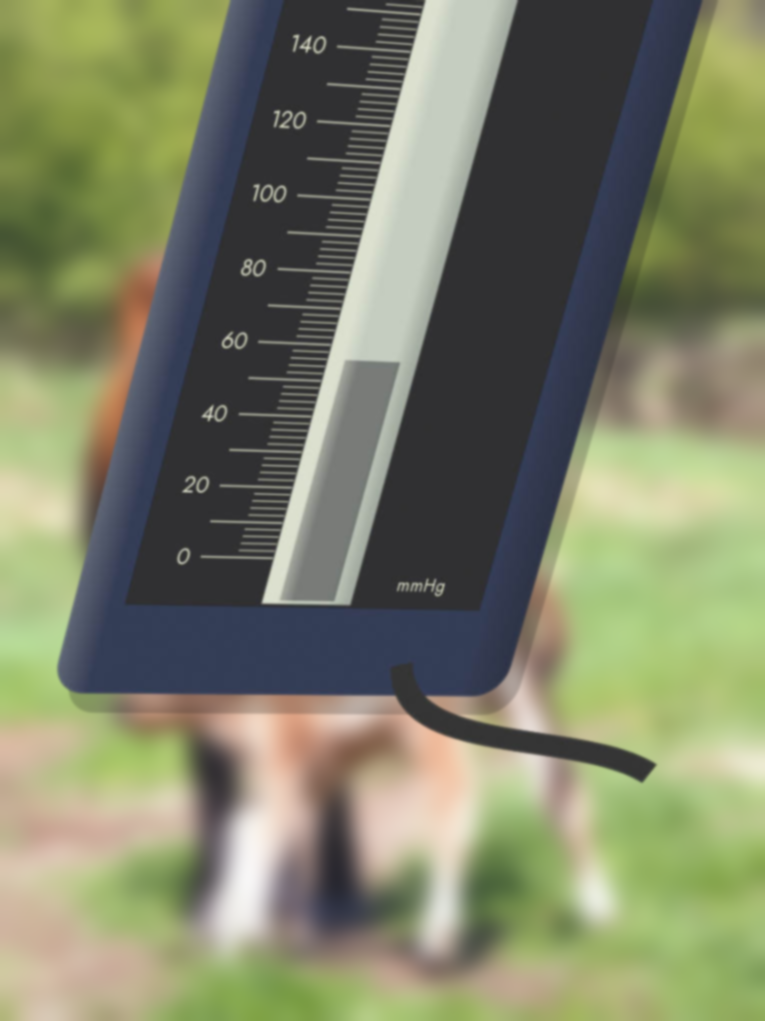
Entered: 56; mmHg
